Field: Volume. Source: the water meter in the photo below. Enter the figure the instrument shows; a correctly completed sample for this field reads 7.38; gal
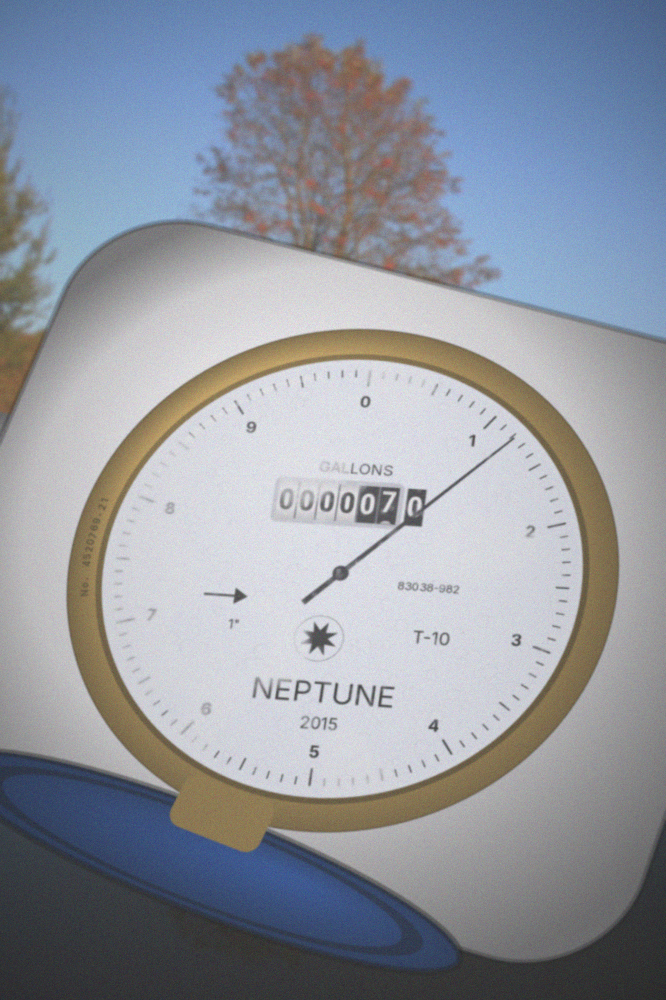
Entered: 71.2; gal
